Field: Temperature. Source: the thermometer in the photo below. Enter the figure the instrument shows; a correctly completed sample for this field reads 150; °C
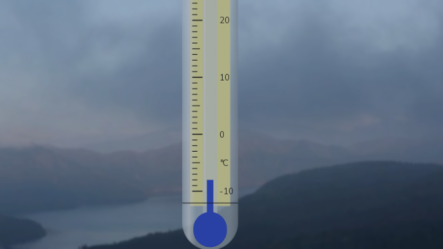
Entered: -8; °C
